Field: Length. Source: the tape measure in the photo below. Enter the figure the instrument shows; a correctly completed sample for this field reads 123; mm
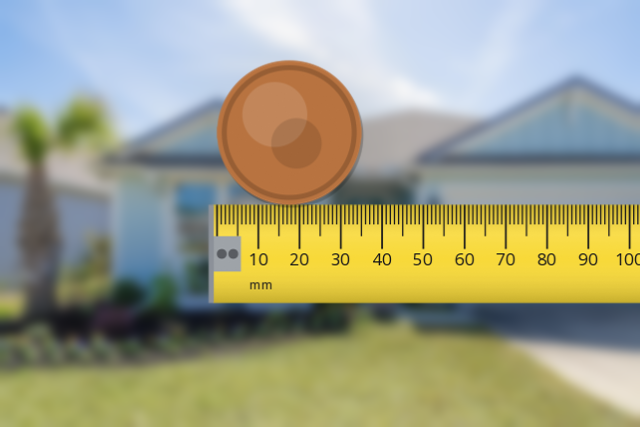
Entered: 35; mm
